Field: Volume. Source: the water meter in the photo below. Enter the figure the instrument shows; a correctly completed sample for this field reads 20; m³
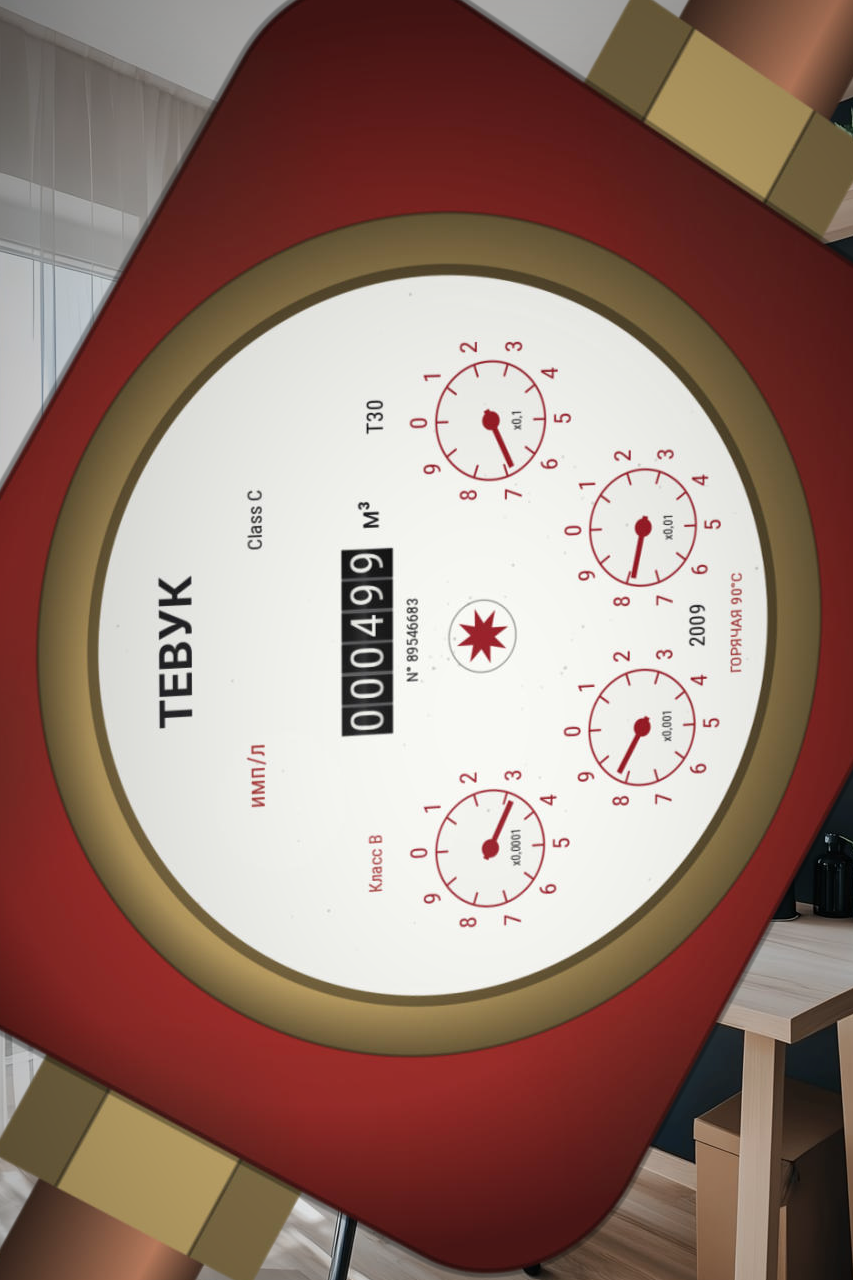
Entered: 499.6783; m³
